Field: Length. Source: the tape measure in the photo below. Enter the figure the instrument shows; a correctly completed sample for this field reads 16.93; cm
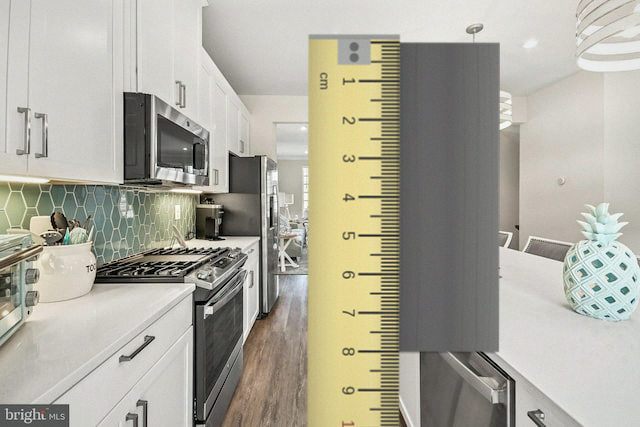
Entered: 8; cm
